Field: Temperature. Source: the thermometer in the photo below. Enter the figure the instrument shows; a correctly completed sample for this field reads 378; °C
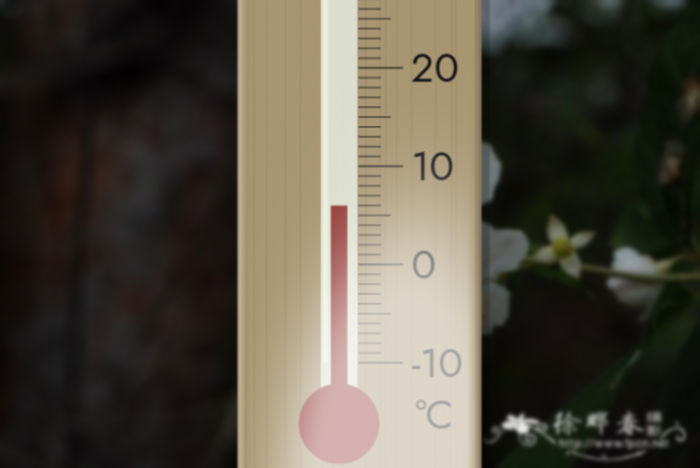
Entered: 6; °C
